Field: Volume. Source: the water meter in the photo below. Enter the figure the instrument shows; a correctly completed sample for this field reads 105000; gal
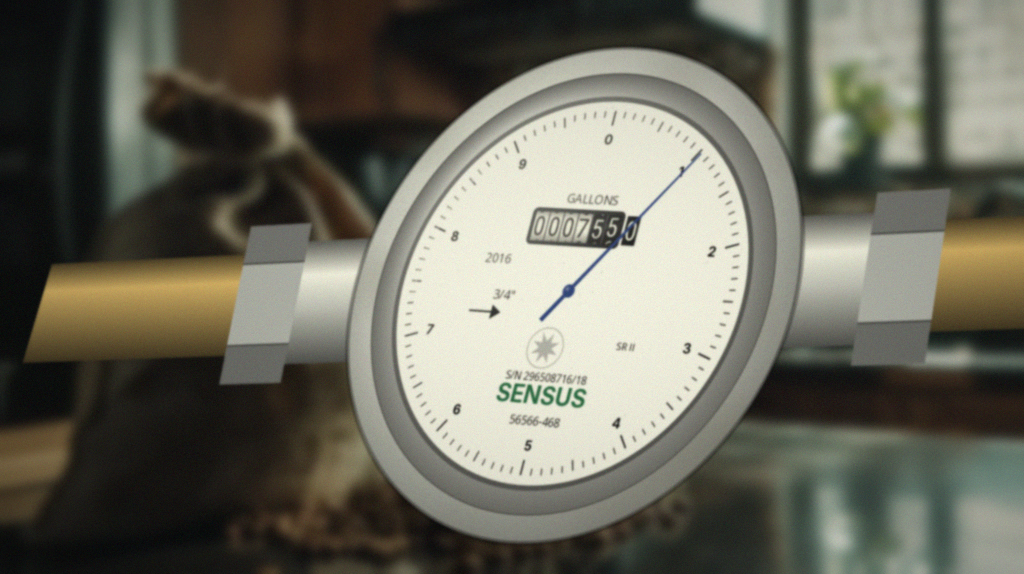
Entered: 7551.0; gal
